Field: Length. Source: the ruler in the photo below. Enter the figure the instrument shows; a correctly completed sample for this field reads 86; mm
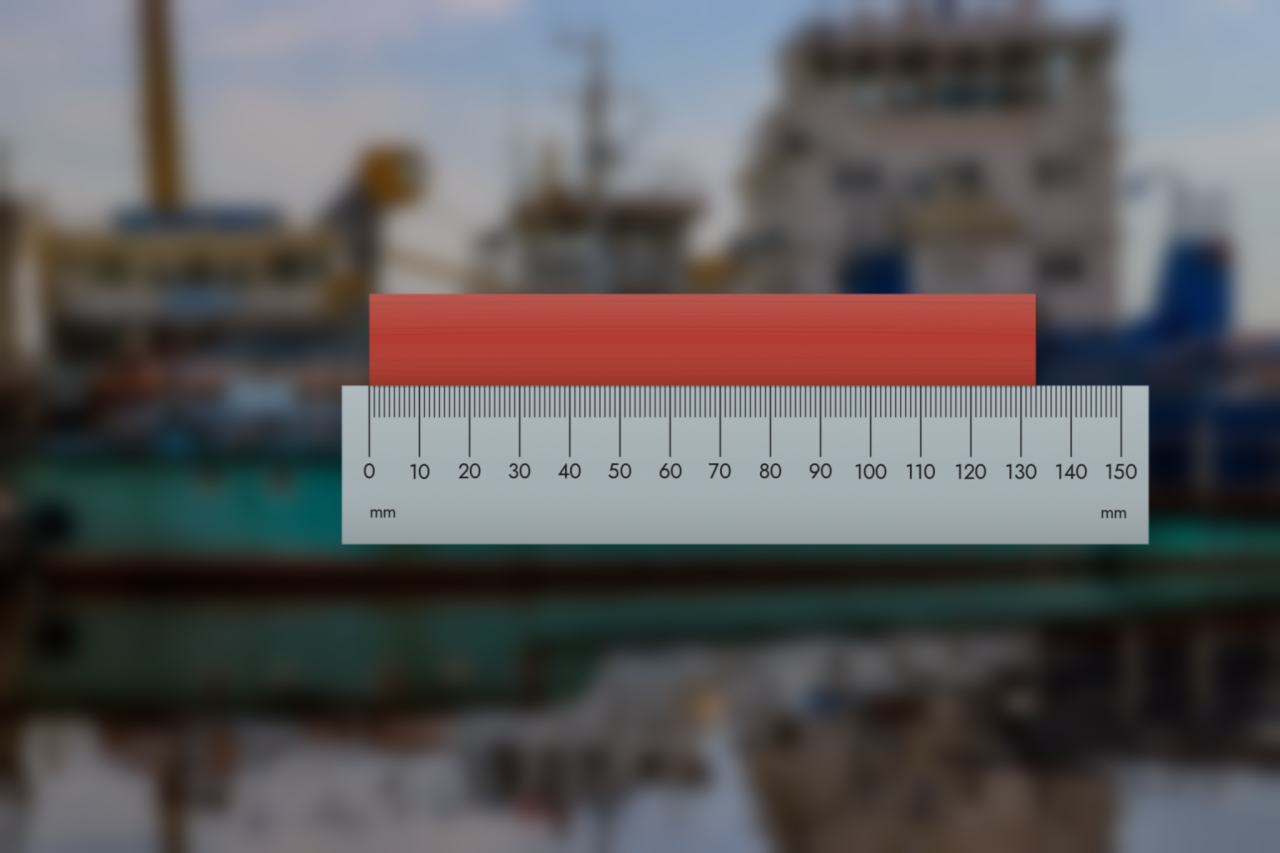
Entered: 133; mm
